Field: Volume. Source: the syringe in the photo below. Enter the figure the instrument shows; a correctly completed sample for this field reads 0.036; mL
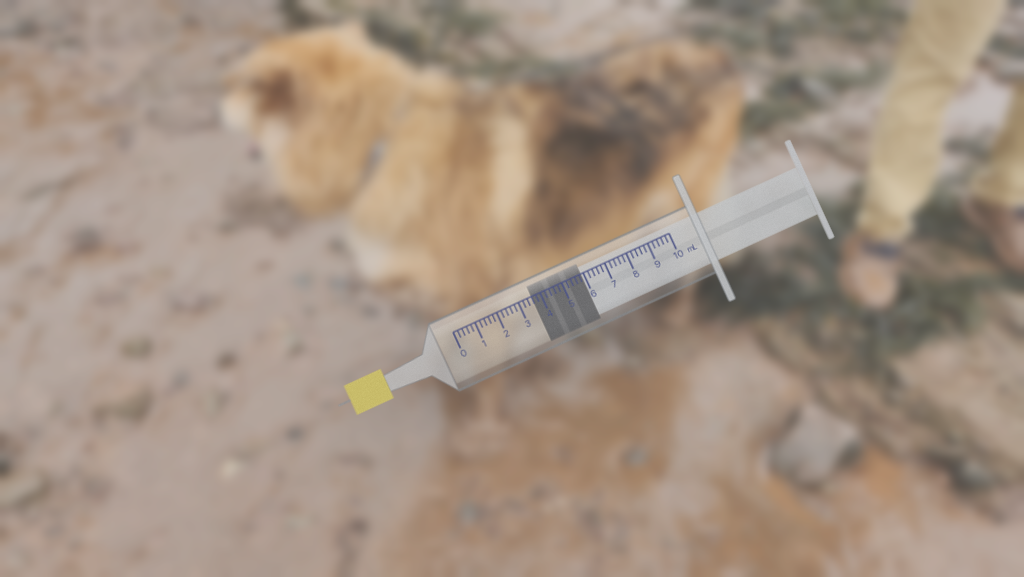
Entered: 3.6; mL
